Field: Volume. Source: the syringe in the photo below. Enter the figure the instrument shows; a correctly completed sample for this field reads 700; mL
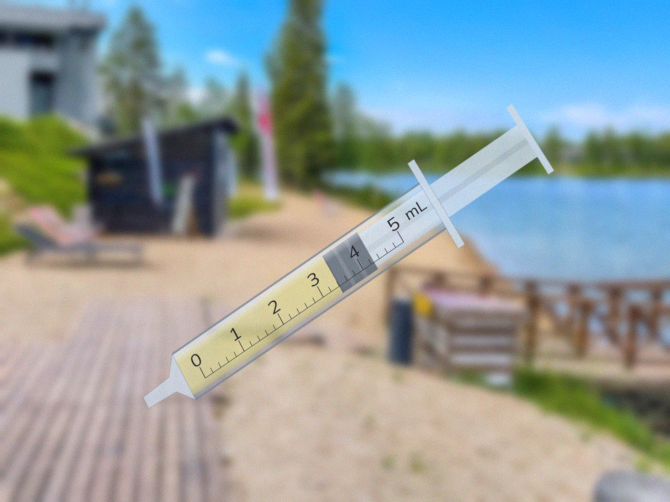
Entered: 3.4; mL
